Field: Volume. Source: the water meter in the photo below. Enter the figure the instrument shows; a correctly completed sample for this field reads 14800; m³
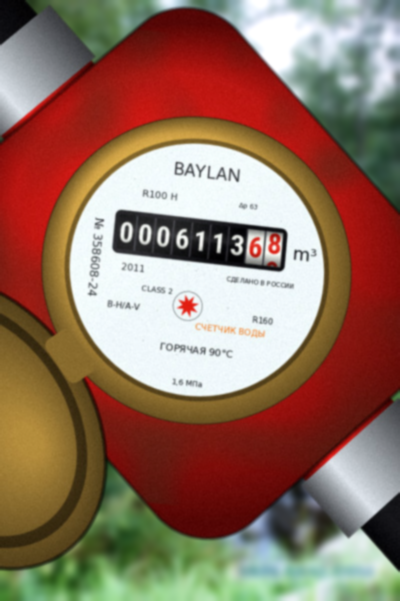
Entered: 6113.68; m³
